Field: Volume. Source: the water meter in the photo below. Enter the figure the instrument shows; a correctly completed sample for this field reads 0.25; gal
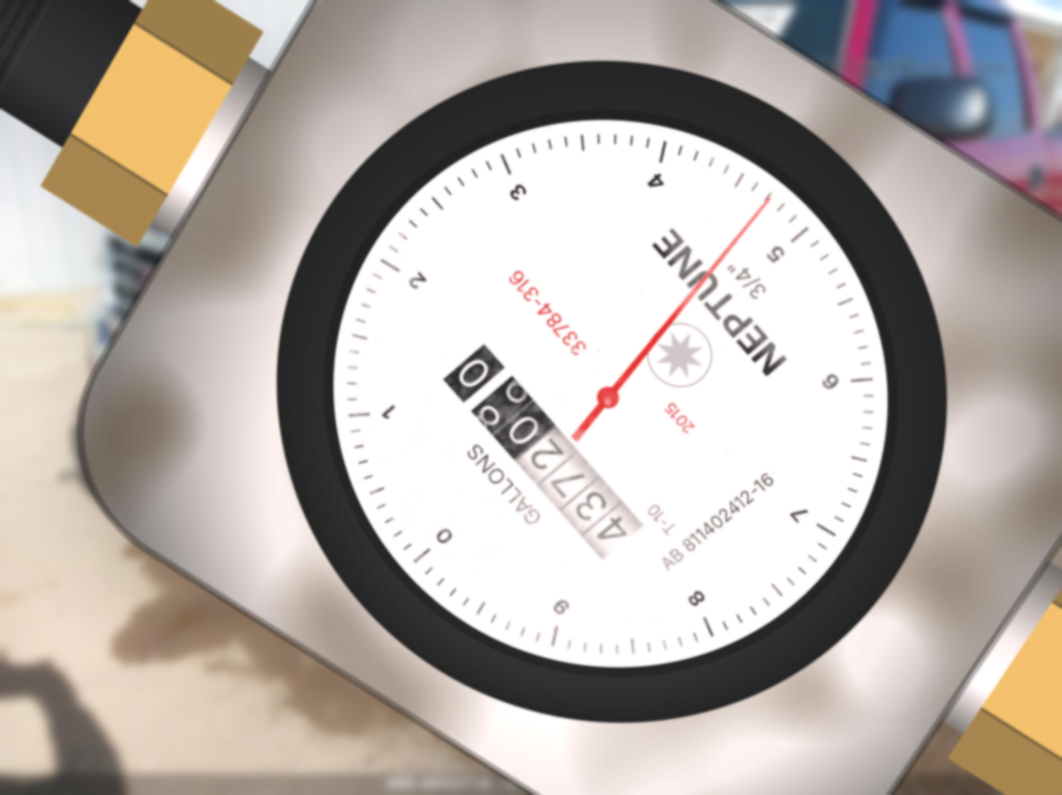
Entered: 4372084.7; gal
